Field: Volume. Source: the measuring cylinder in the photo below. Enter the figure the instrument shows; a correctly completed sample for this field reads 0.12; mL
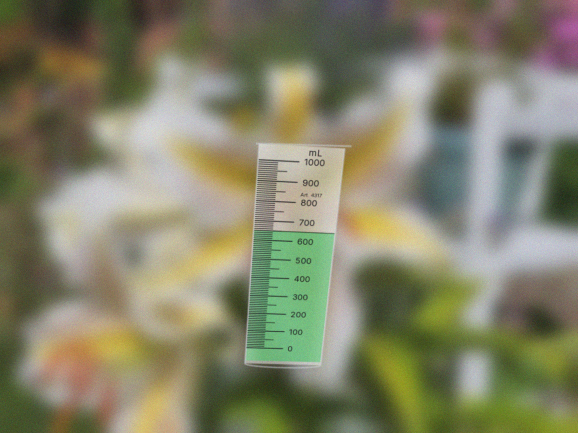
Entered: 650; mL
